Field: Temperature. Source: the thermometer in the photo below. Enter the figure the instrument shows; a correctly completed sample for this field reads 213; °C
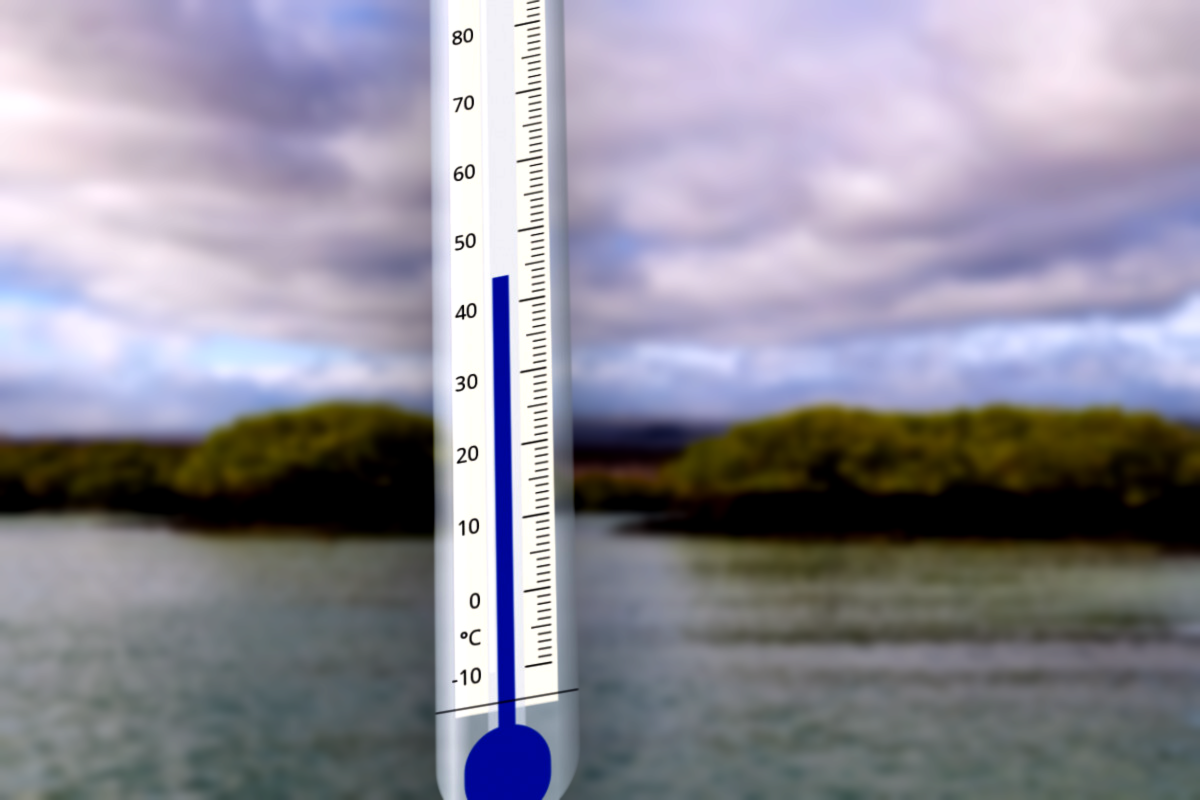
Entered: 44; °C
